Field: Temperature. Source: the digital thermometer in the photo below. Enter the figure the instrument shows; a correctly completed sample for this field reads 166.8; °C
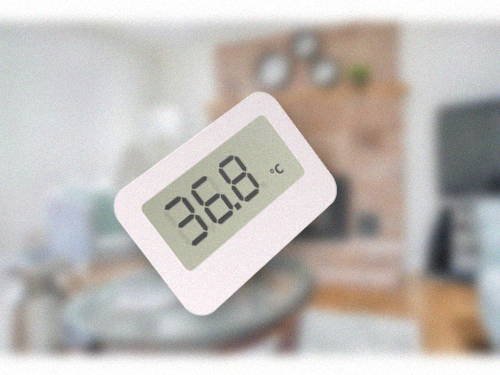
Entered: 36.8; °C
